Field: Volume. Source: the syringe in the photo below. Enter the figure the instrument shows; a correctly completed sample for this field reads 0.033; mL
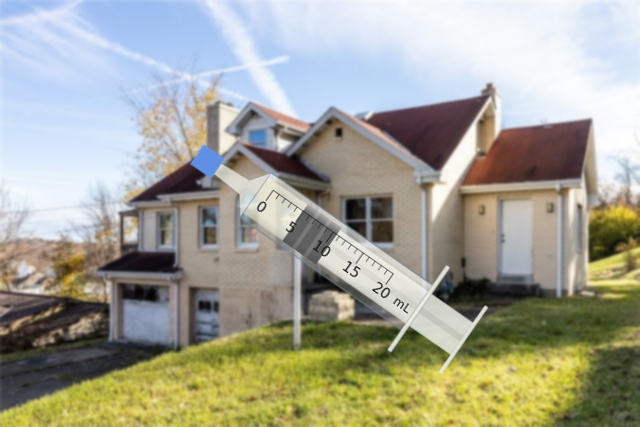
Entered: 5; mL
